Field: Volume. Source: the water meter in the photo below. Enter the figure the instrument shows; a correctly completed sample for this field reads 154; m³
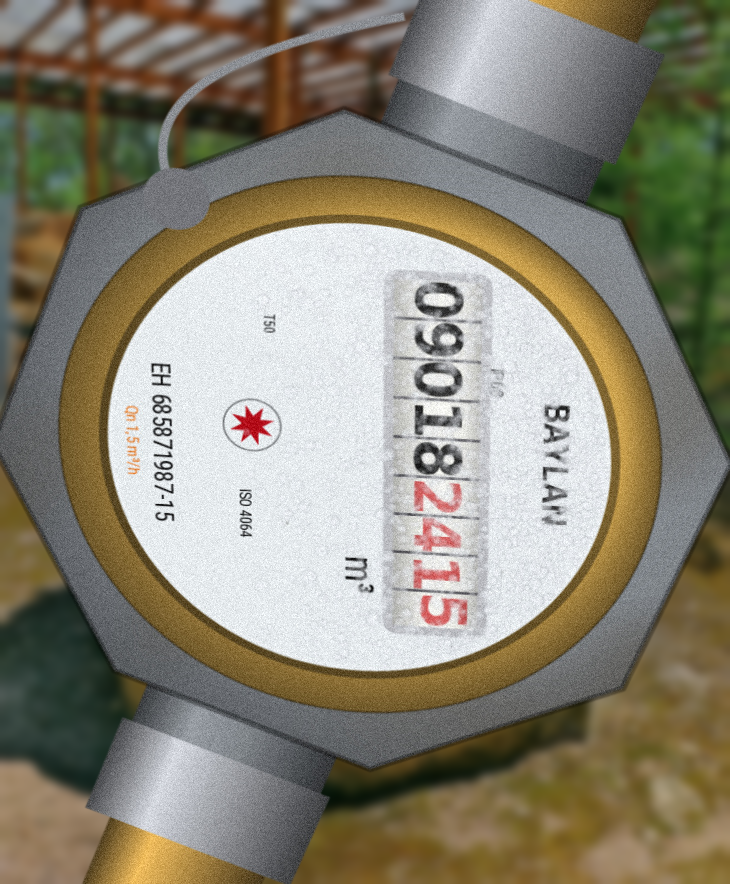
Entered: 9018.2415; m³
